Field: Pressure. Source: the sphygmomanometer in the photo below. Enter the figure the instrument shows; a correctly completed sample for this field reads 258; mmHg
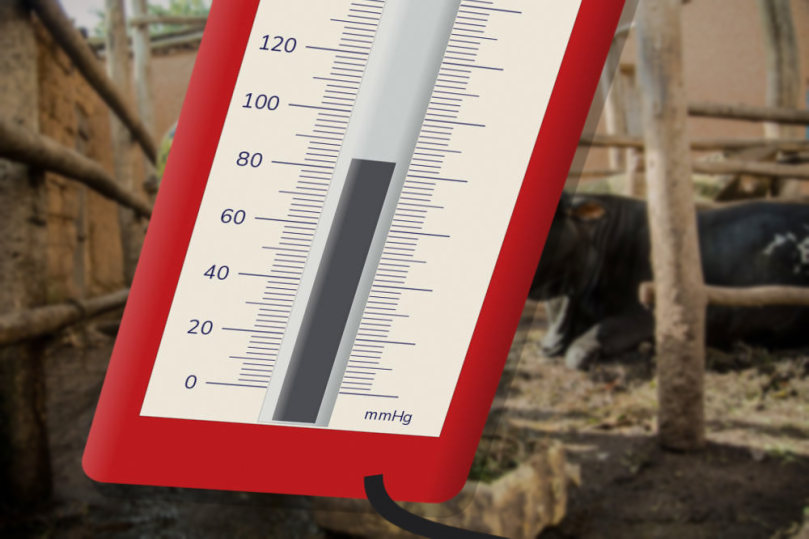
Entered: 84; mmHg
